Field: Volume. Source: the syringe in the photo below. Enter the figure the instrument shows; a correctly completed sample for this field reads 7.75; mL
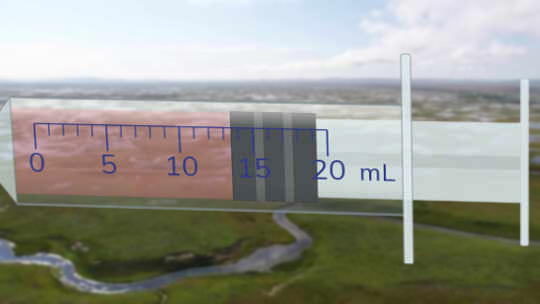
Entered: 13.5; mL
